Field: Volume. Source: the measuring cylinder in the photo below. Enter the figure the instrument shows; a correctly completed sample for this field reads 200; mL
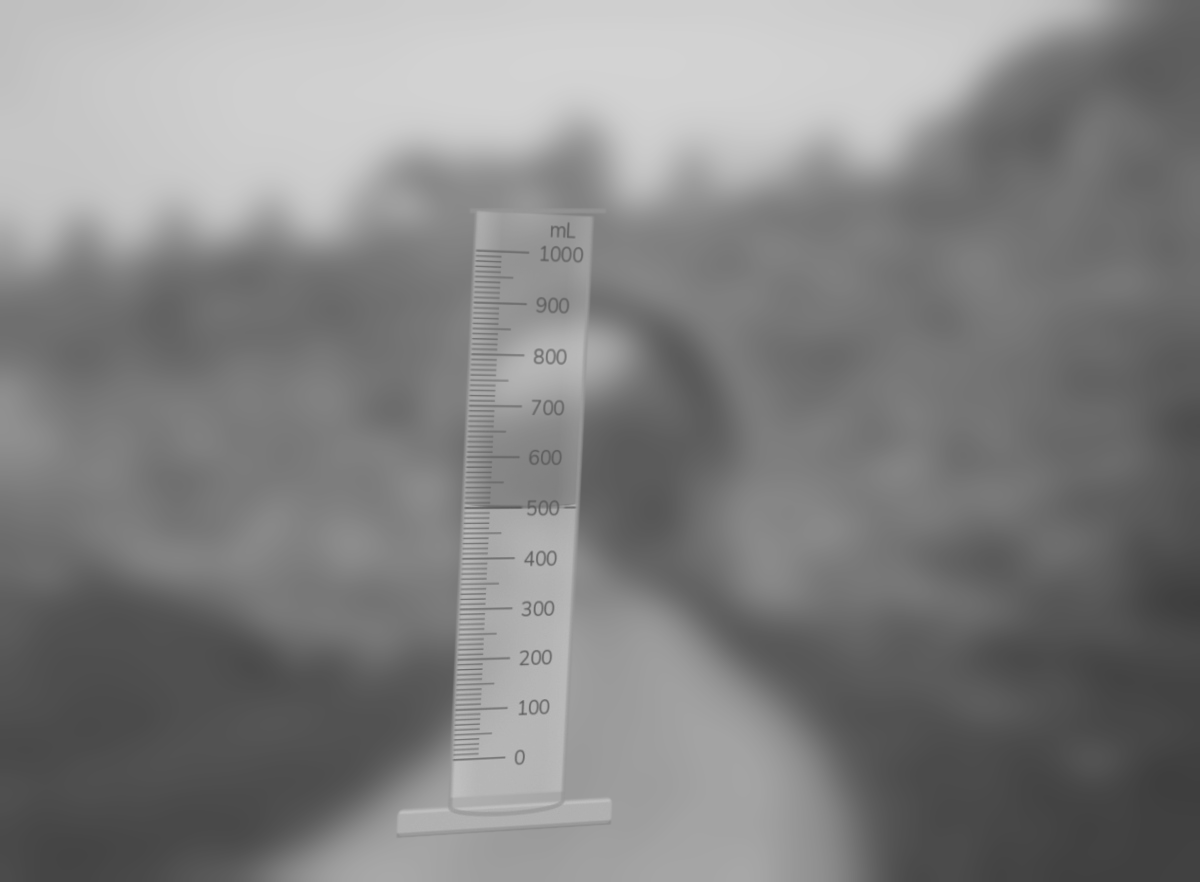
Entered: 500; mL
